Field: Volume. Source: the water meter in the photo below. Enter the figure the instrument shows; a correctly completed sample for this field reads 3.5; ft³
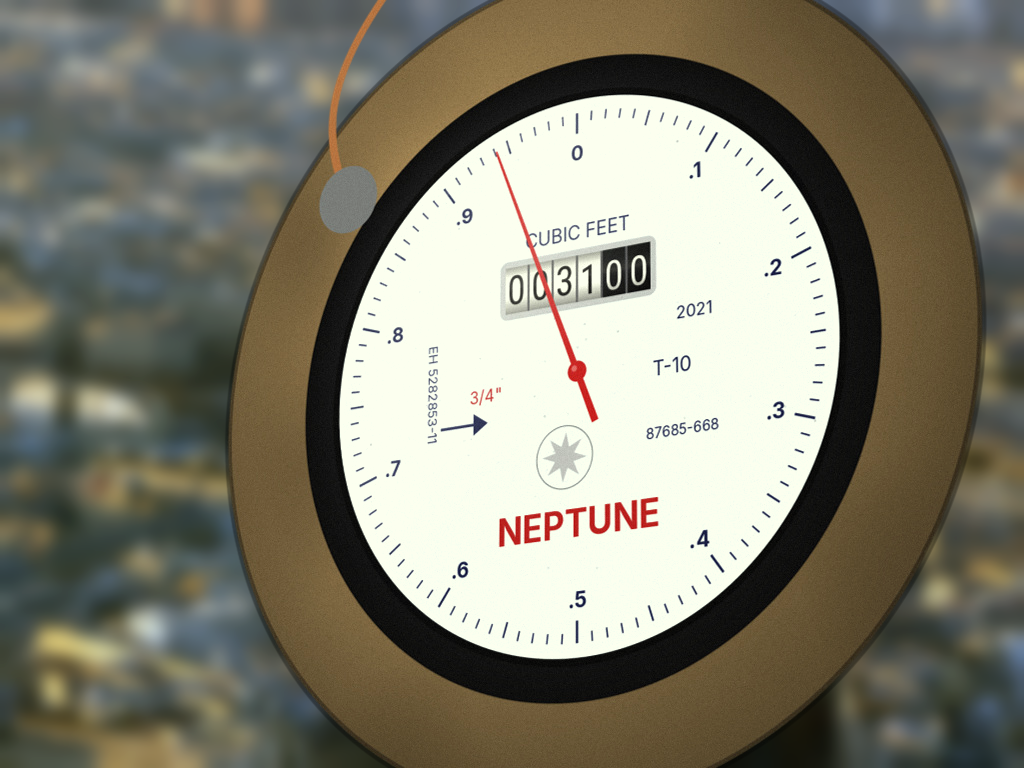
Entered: 3099.94; ft³
